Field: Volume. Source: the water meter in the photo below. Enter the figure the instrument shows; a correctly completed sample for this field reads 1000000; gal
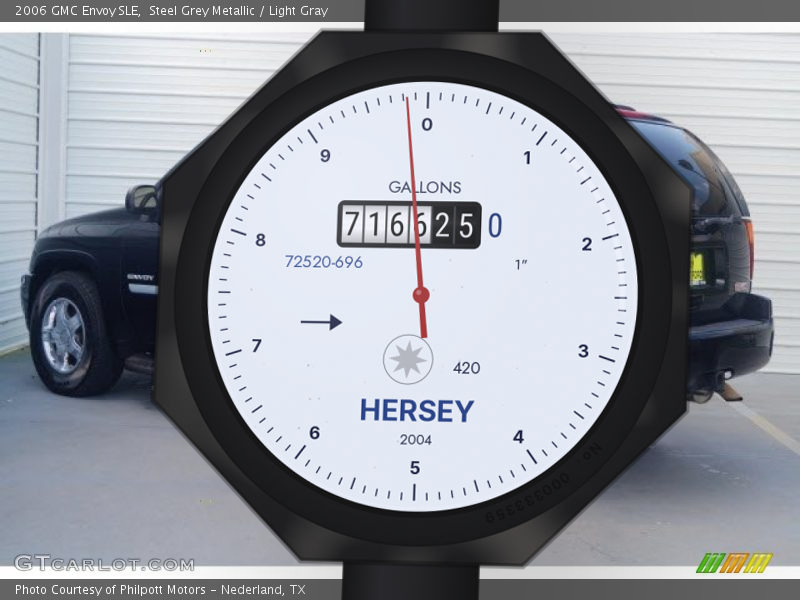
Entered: 7166249.8; gal
